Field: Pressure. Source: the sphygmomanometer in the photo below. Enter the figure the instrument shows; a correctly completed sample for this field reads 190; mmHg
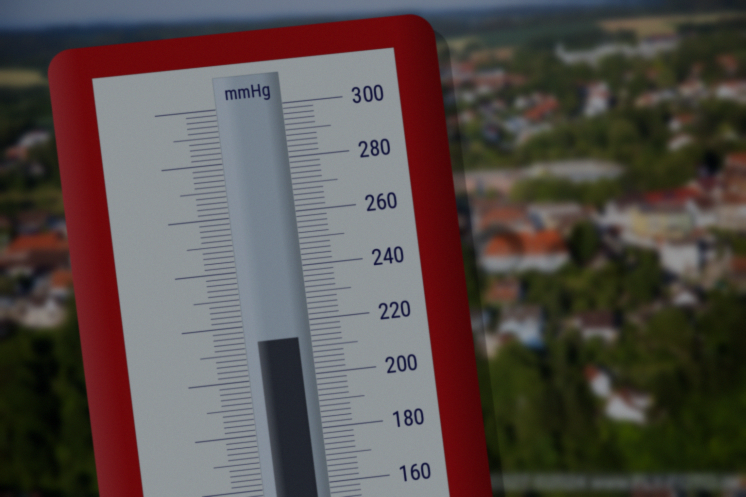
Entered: 214; mmHg
